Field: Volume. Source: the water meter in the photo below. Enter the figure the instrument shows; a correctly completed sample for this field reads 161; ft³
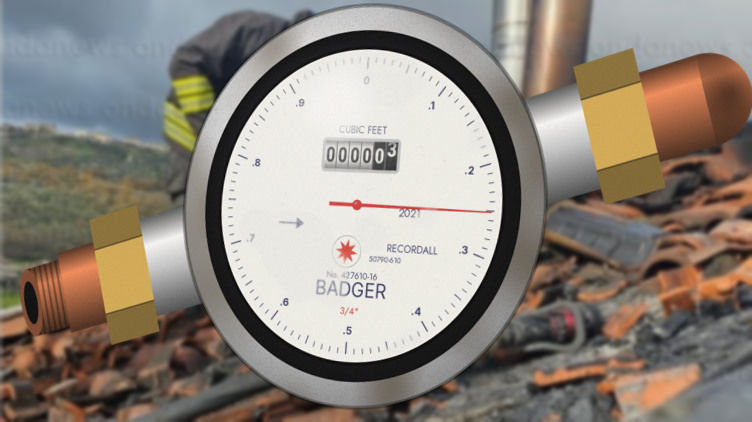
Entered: 3.25; ft³
